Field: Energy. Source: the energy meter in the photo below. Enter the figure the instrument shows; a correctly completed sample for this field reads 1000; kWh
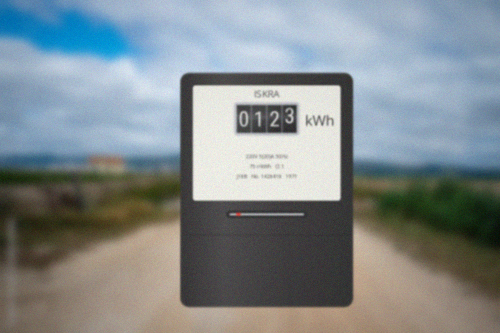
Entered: 123; kWh
